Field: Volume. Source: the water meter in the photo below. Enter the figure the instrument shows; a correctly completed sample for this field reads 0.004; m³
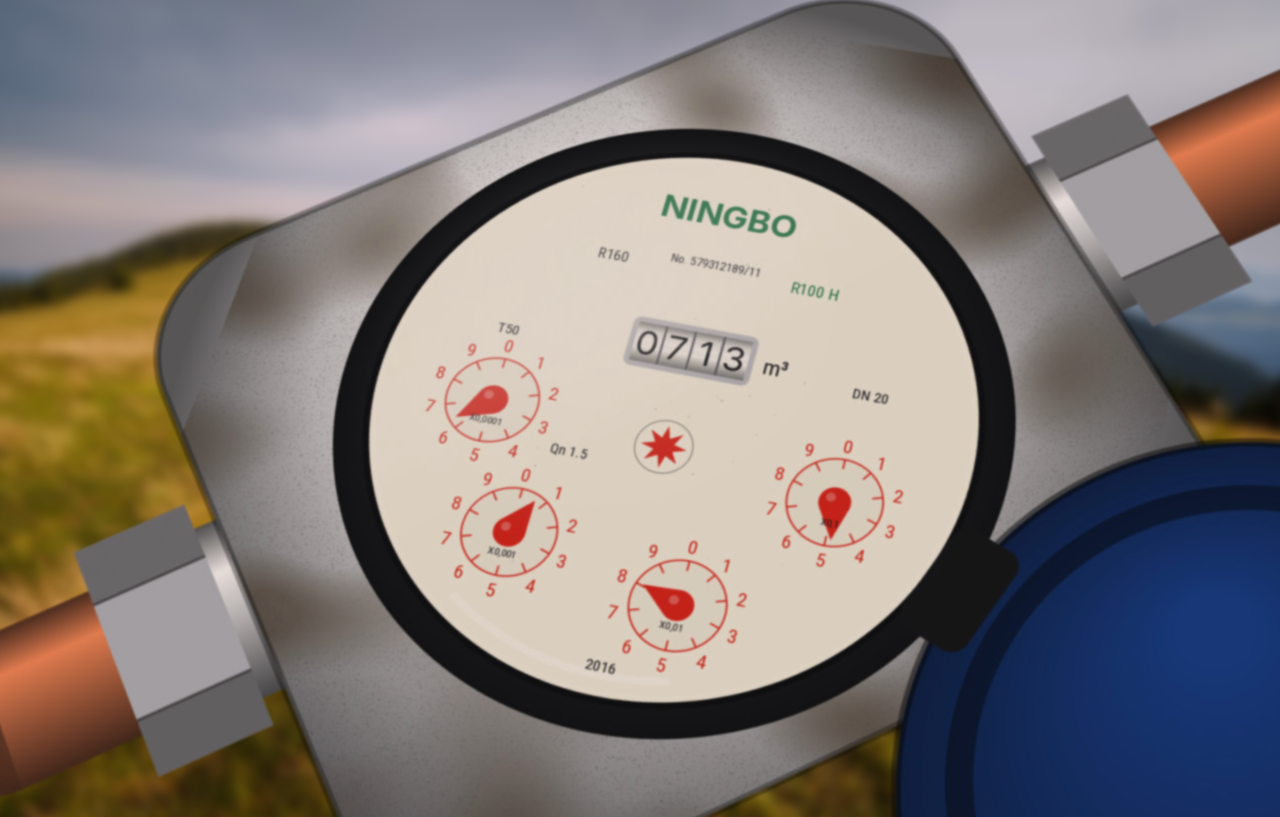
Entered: 713.4806; m³
